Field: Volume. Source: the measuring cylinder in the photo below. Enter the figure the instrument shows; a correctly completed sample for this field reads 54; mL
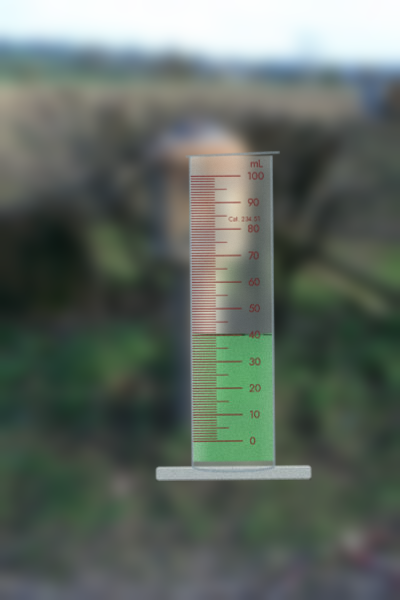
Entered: 40; mL
